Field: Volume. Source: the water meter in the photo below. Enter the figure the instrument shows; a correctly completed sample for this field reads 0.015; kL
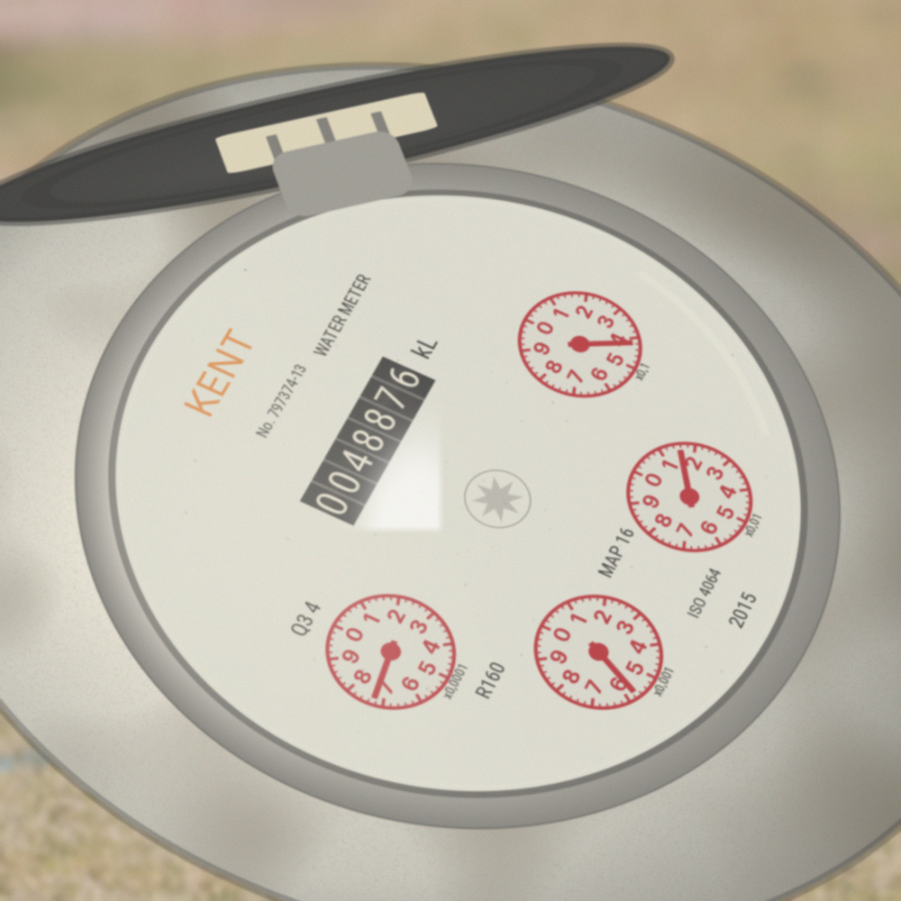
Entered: 48876.4157; kL
